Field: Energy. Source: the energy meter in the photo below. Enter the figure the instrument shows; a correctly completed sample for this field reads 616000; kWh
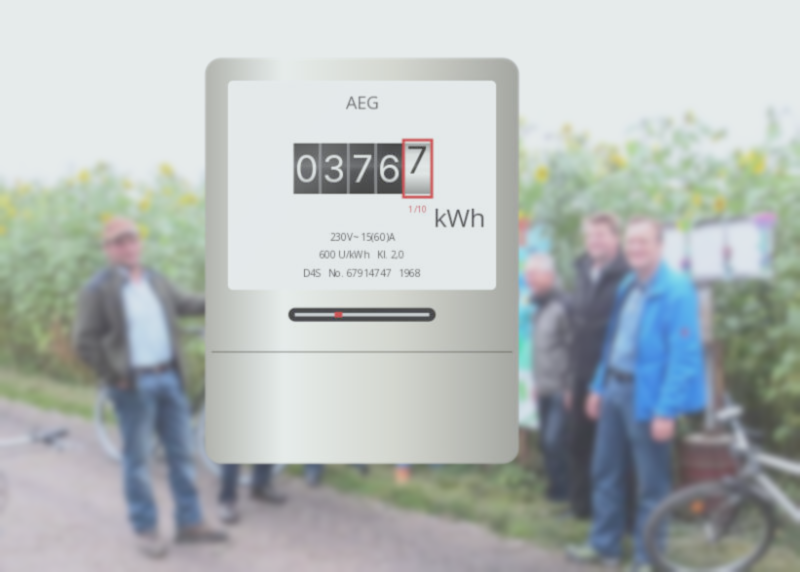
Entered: 376.7; kWh
